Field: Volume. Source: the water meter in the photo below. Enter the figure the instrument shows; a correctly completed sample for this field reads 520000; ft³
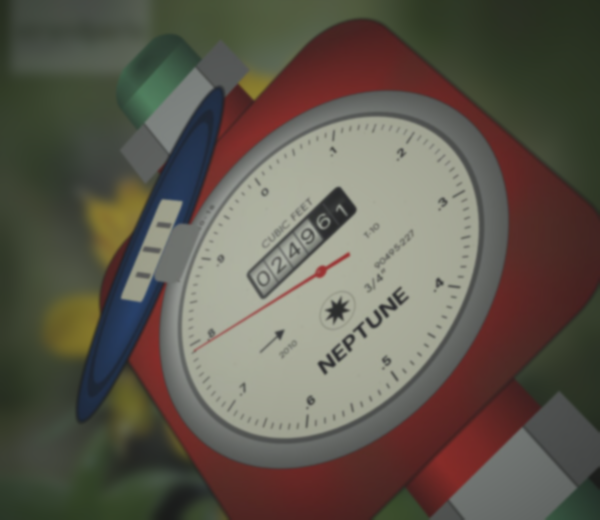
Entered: 24960.79; ft³
